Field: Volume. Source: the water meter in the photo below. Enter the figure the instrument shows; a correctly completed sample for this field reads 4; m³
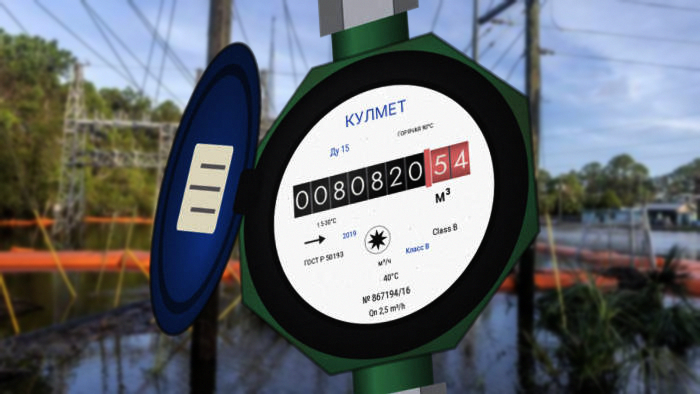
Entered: 80820.54; m³
